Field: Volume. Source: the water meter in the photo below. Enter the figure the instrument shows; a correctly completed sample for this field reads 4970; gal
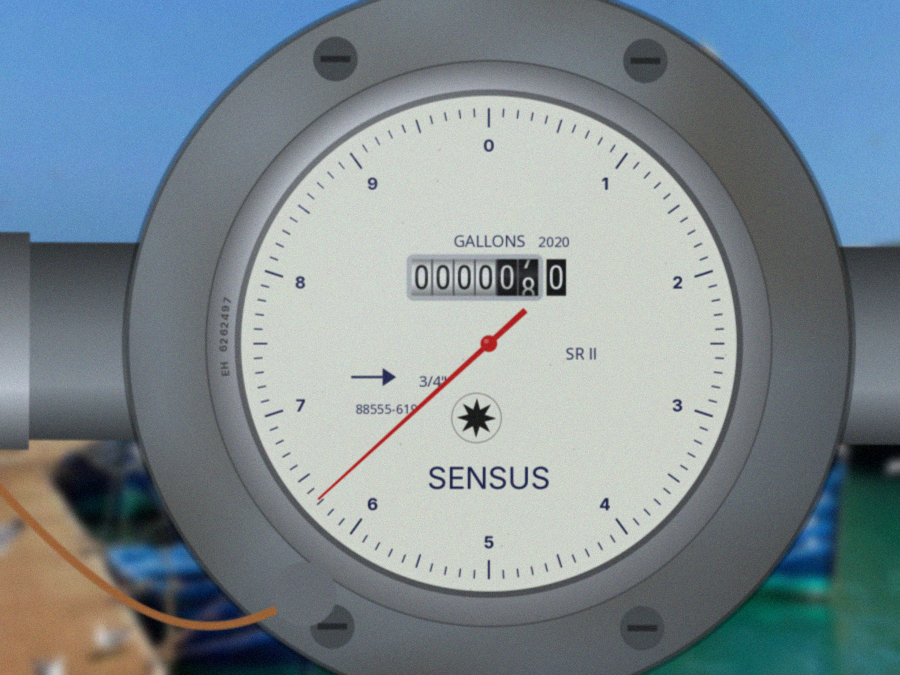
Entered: 76.3; gal
